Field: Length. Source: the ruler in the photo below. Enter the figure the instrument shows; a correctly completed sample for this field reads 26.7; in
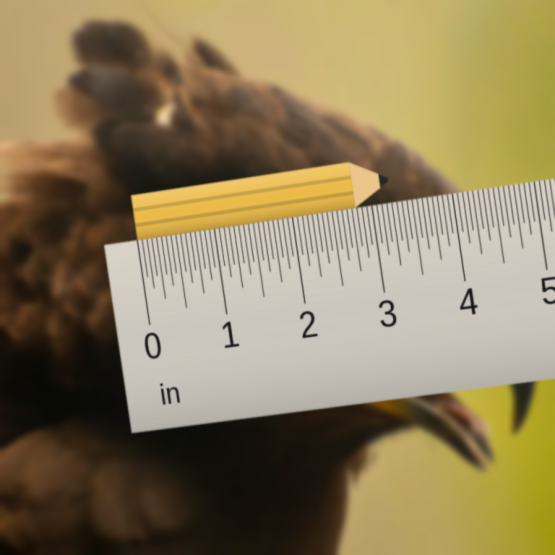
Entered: 3.25; in
